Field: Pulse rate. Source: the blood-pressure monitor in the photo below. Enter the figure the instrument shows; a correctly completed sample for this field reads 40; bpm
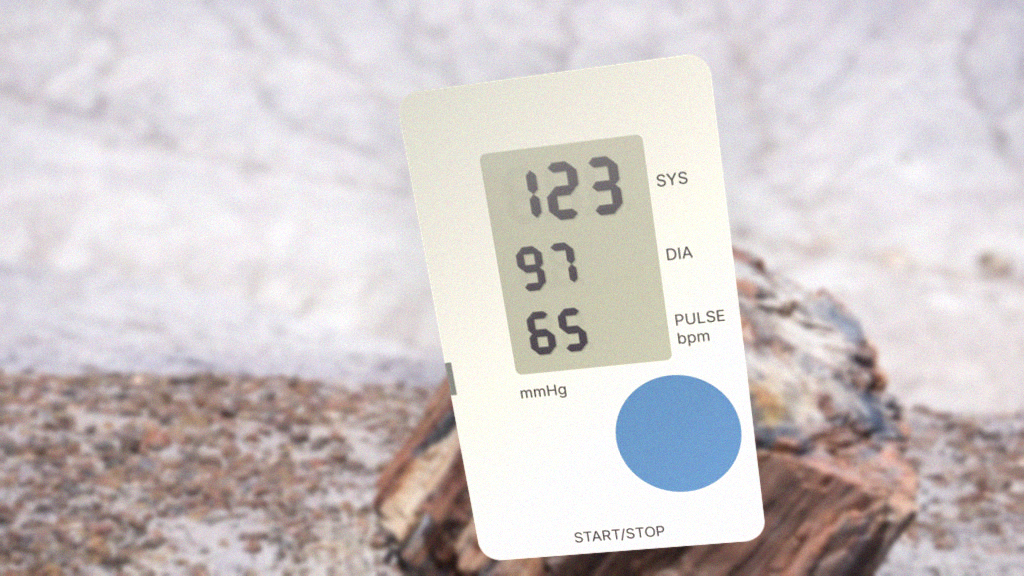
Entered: 65; bpm
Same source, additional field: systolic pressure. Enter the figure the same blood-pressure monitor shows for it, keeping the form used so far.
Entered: 123; mmHg
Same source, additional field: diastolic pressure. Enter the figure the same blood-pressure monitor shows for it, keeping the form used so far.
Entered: 97; mmHg
